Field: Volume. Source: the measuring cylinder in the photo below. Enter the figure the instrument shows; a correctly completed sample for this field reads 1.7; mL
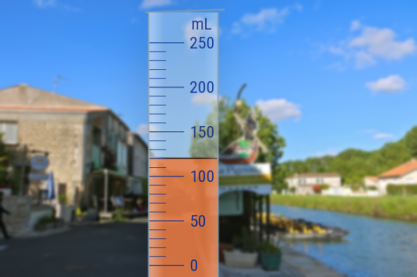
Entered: 120; mL
